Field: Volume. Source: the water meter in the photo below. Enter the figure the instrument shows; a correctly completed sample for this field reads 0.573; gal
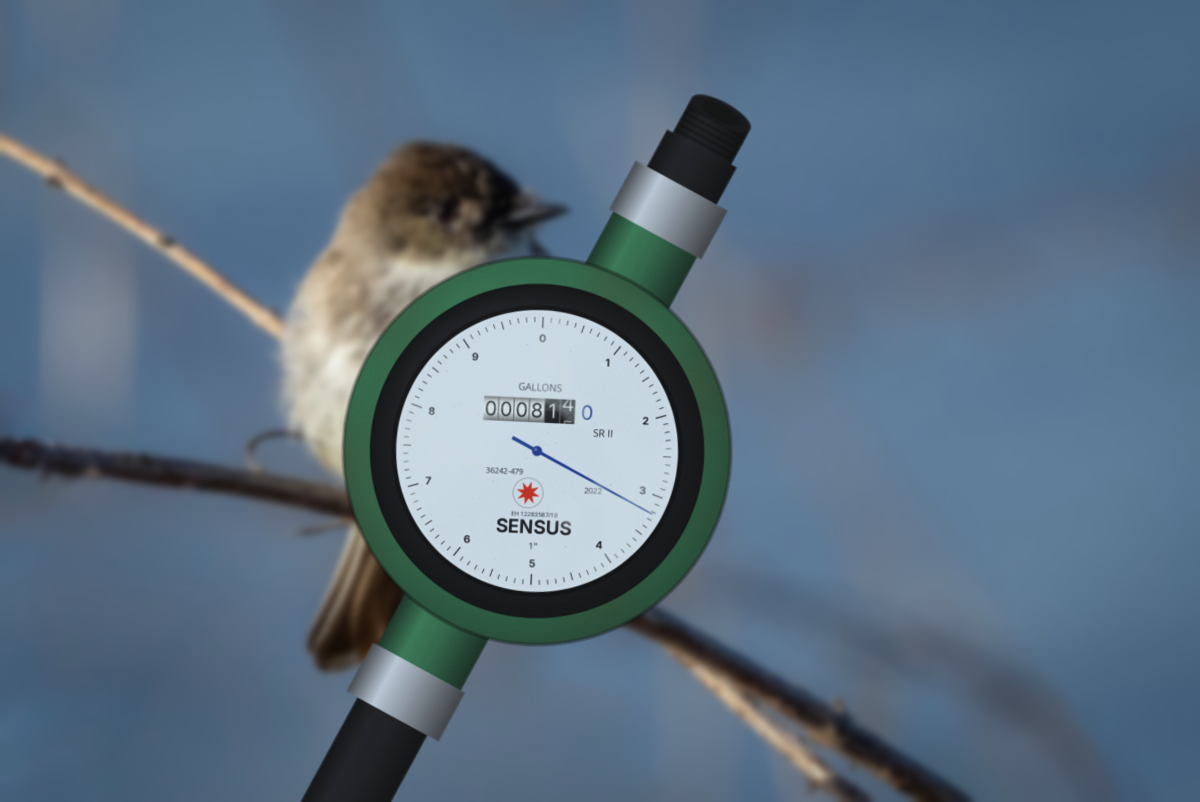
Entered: 8143.2; gal
